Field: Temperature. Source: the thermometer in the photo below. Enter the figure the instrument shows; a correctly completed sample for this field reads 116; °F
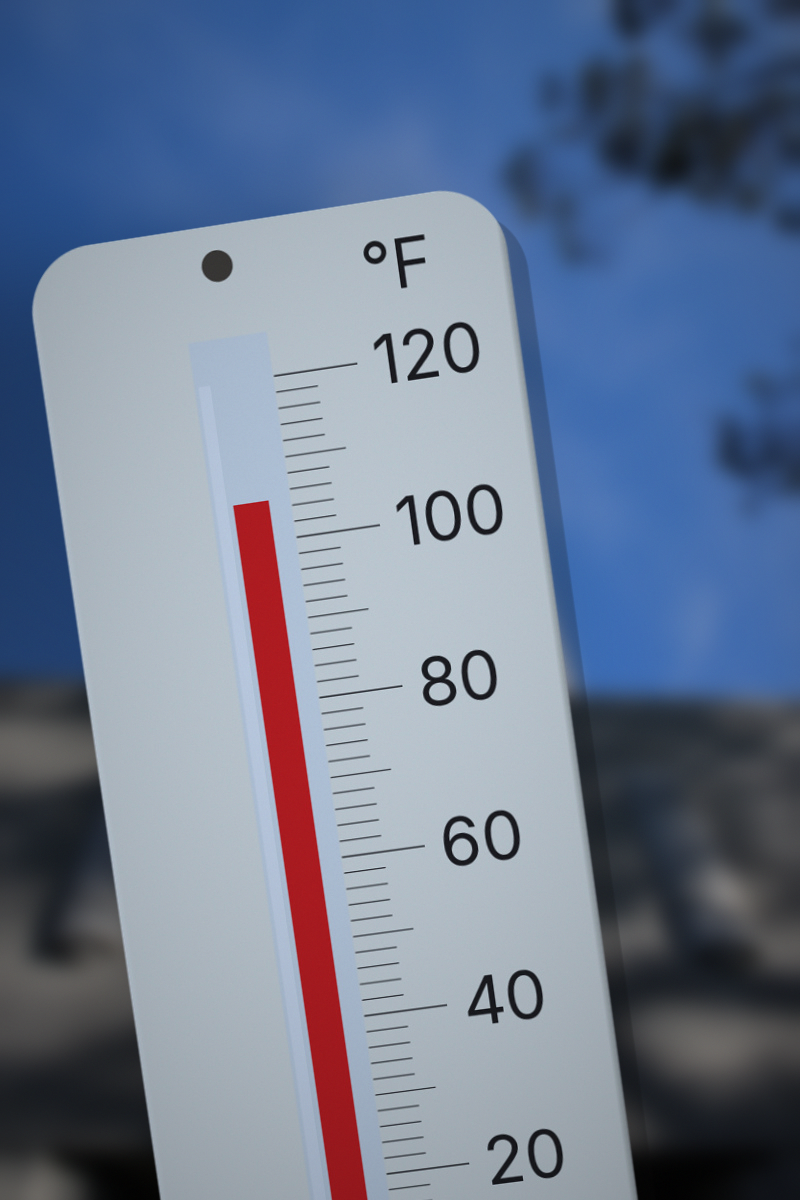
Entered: 105; °F
